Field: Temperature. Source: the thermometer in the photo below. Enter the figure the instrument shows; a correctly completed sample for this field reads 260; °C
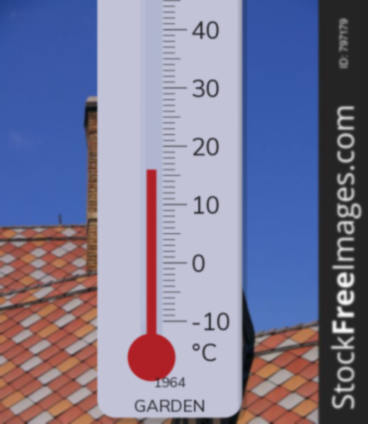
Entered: 16; °C
